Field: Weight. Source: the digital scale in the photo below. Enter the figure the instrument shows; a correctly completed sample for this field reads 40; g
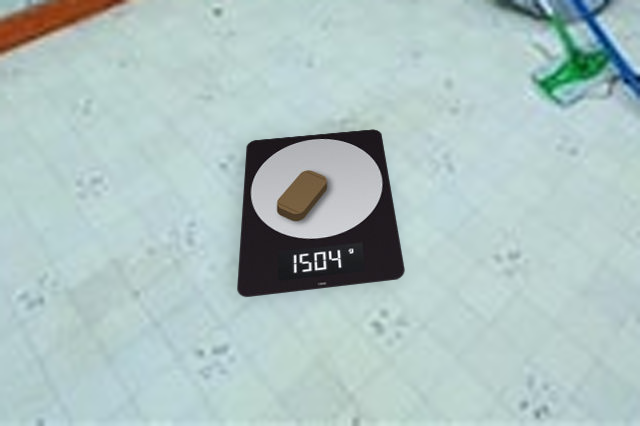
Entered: 1504; g
